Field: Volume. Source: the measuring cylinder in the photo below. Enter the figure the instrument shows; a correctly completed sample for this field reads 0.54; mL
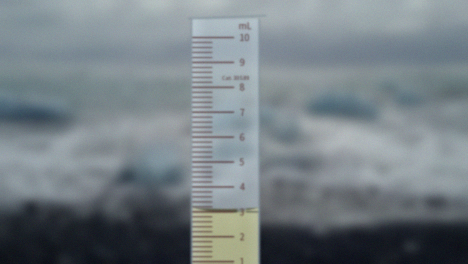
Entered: 3; mL
